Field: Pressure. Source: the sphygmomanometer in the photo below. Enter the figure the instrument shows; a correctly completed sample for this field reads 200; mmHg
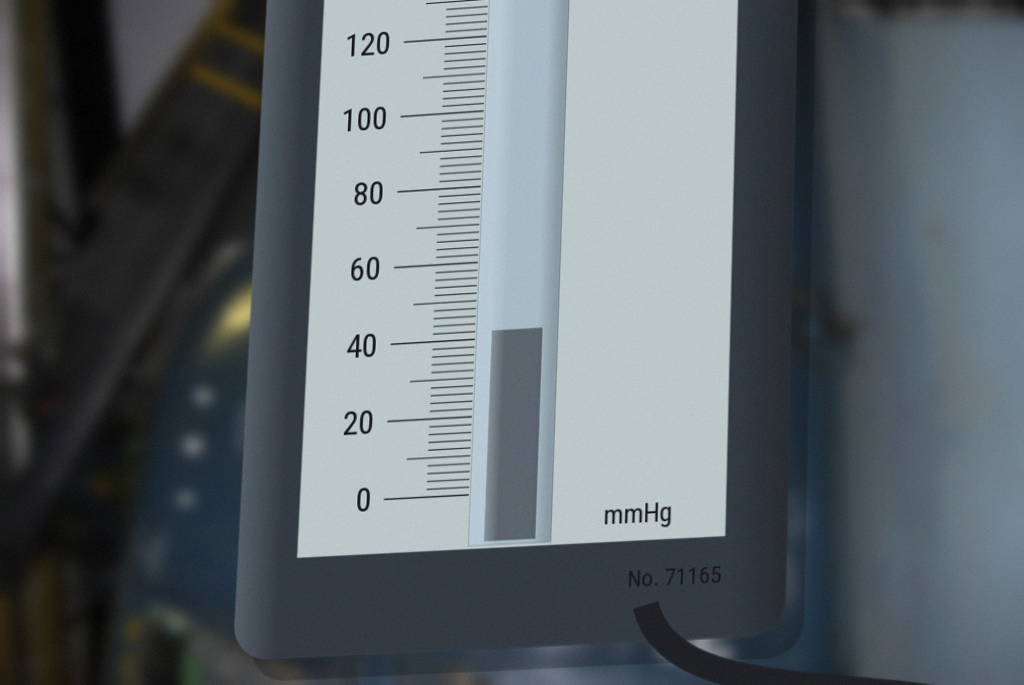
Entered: 42; mmHg
